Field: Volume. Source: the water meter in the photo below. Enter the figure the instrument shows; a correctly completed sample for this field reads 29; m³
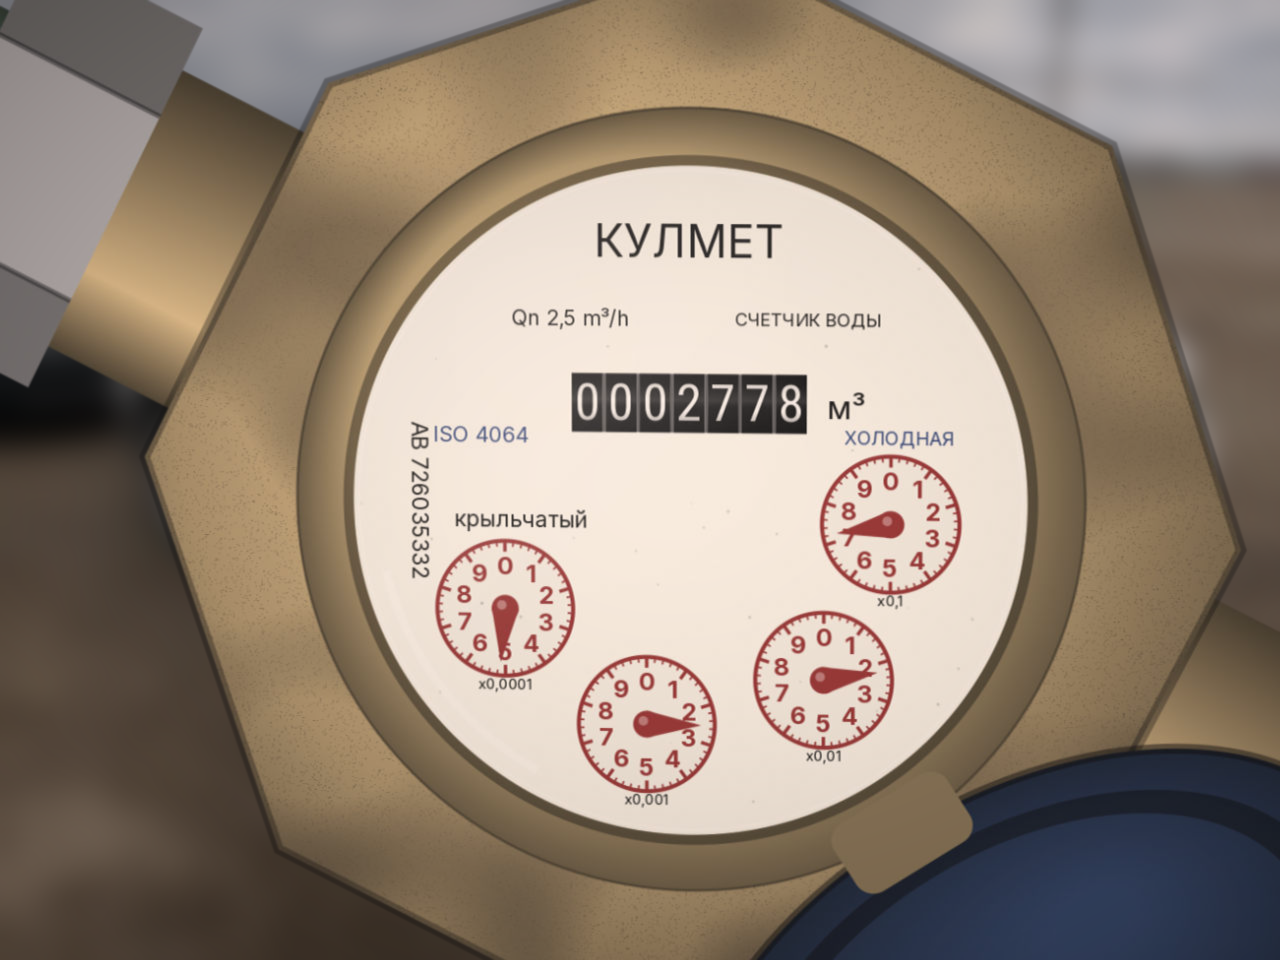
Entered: 2778.7225; m³
